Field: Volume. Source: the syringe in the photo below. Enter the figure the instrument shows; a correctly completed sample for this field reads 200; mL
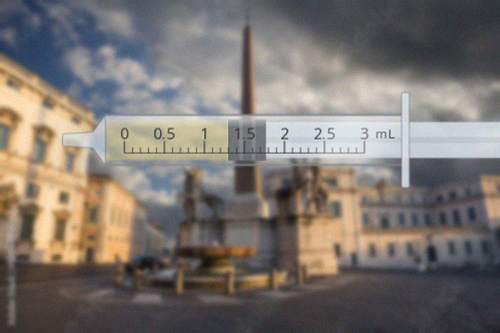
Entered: 1.3; mL
